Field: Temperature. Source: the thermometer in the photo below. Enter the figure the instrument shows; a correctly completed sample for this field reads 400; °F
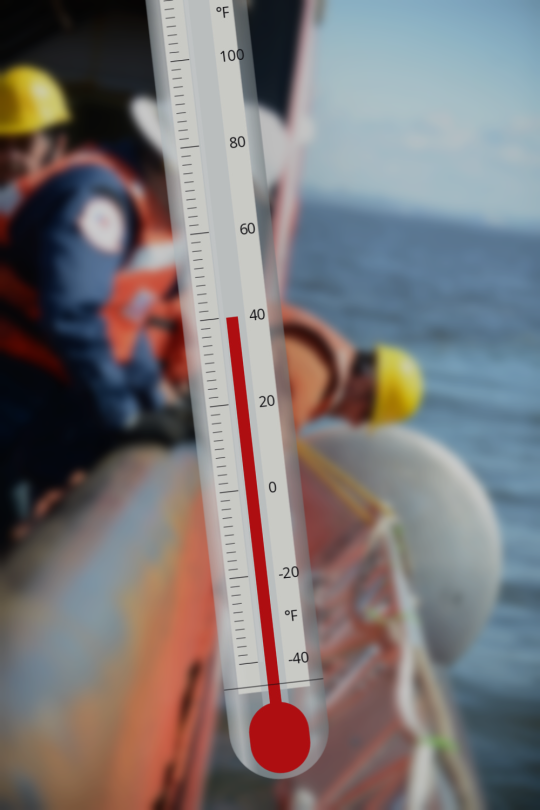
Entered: 40; °F
